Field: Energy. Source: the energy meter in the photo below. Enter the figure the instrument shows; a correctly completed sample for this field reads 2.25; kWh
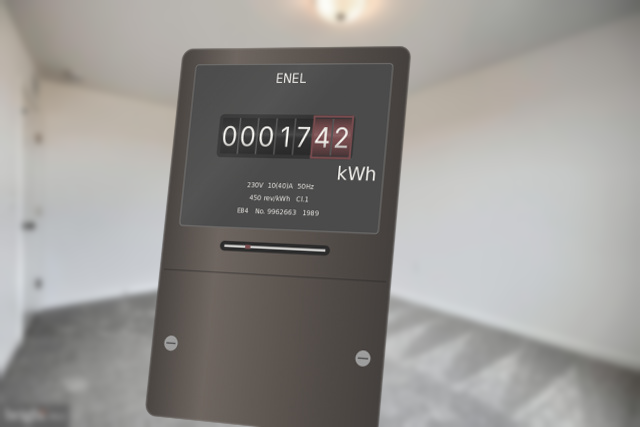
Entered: 17.42; kWh
